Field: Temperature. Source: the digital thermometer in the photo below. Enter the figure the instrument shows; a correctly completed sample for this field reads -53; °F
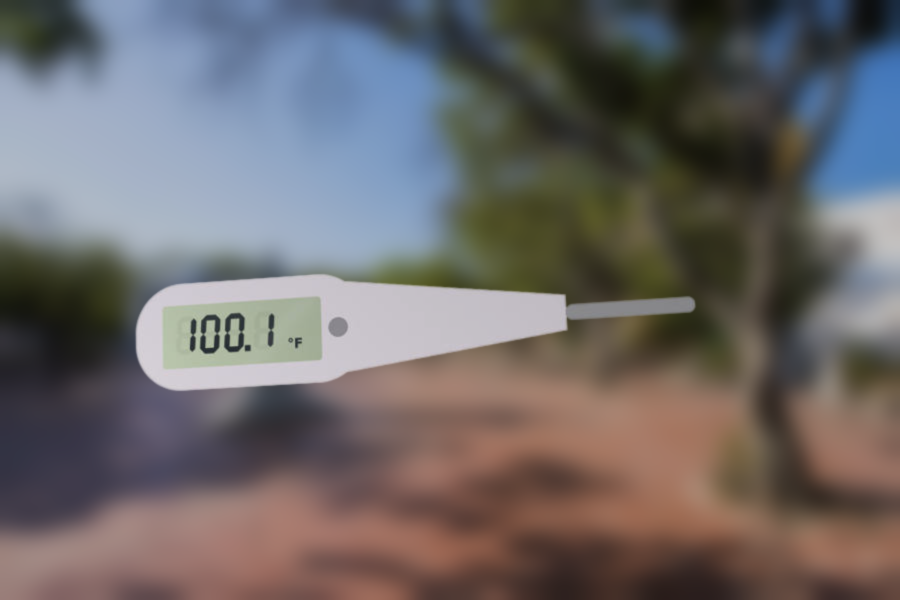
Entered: 100.1; °F
